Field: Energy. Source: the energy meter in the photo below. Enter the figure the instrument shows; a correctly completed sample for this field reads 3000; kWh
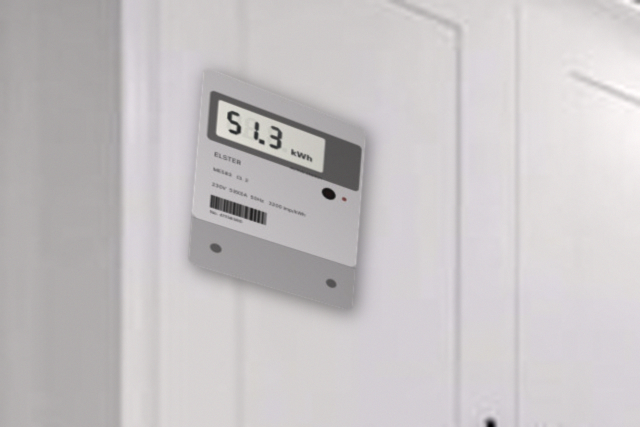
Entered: 51.3; kWh
